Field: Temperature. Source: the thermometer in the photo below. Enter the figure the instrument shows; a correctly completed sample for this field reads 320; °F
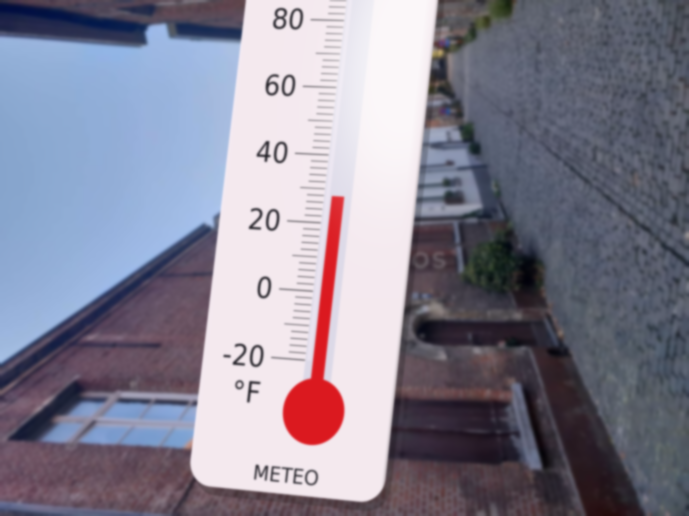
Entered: 28; °F
